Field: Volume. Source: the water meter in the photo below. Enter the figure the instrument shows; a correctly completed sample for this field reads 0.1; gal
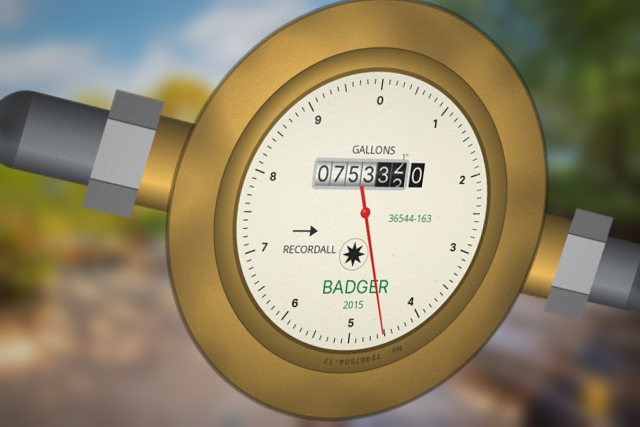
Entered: 753324.5; gal
